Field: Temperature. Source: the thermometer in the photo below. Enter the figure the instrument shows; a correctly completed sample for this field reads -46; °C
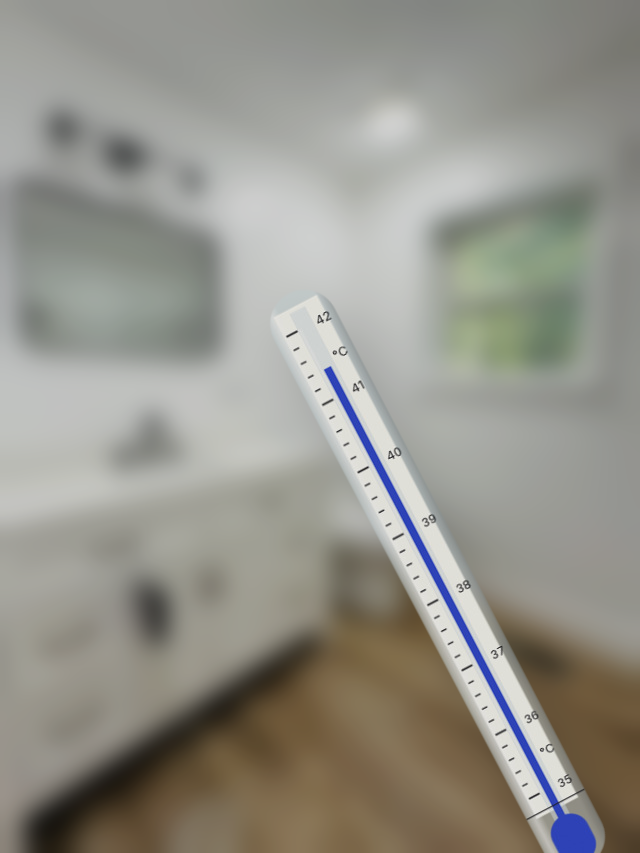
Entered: 41.4; °C
